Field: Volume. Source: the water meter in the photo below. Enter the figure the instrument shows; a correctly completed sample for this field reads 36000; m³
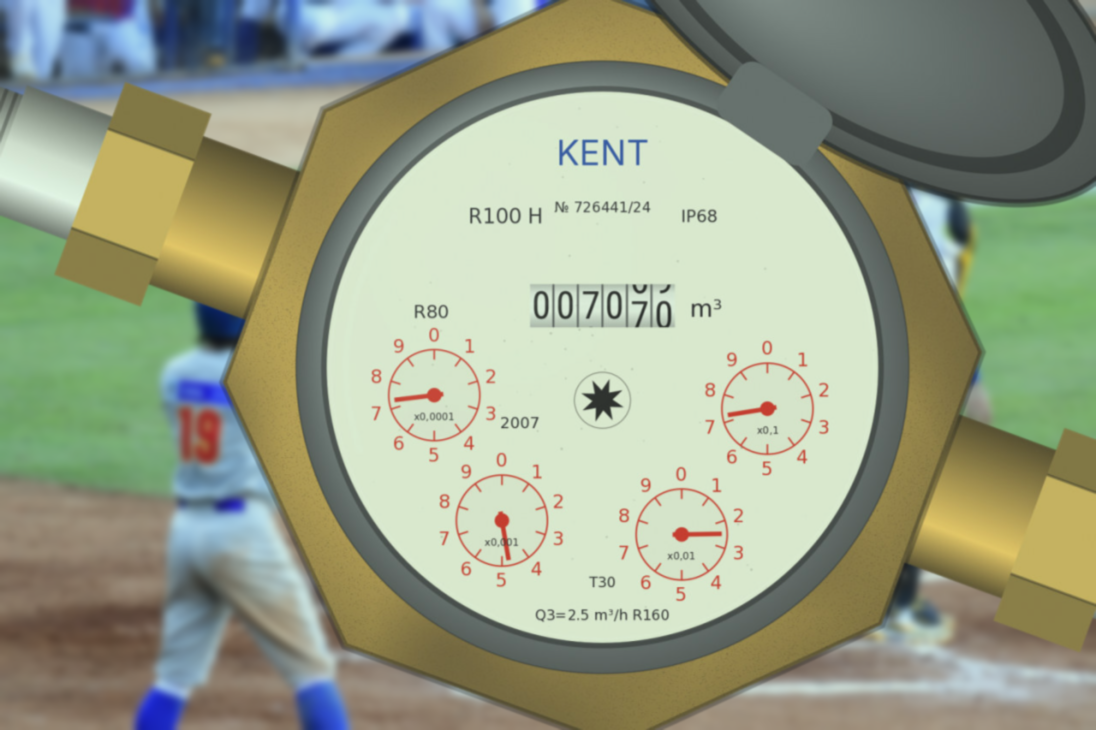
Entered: 7069.7247; m³
